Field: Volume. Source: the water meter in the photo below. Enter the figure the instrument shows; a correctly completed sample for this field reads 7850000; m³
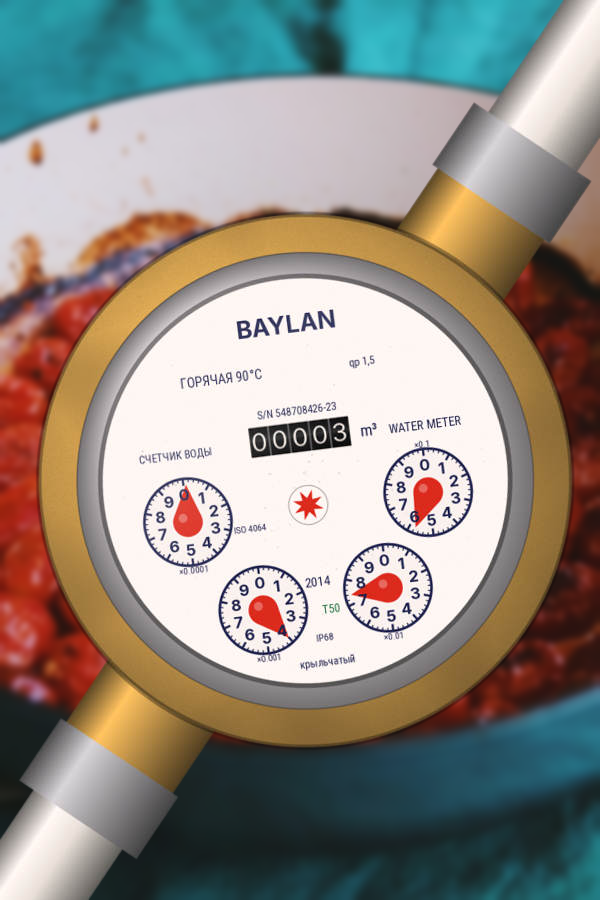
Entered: 3.5740; m³
